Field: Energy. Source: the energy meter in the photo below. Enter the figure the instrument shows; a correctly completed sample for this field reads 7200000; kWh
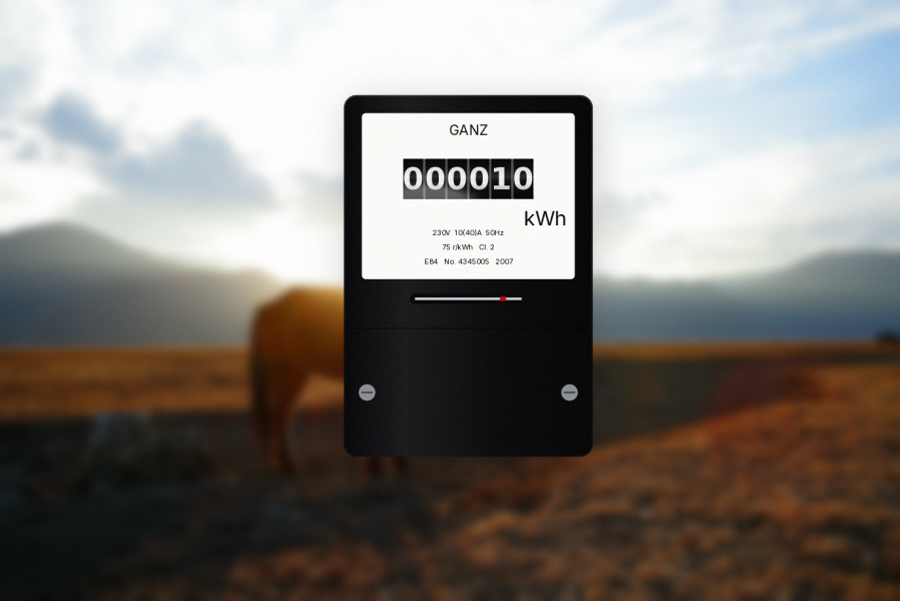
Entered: 10; kWh
